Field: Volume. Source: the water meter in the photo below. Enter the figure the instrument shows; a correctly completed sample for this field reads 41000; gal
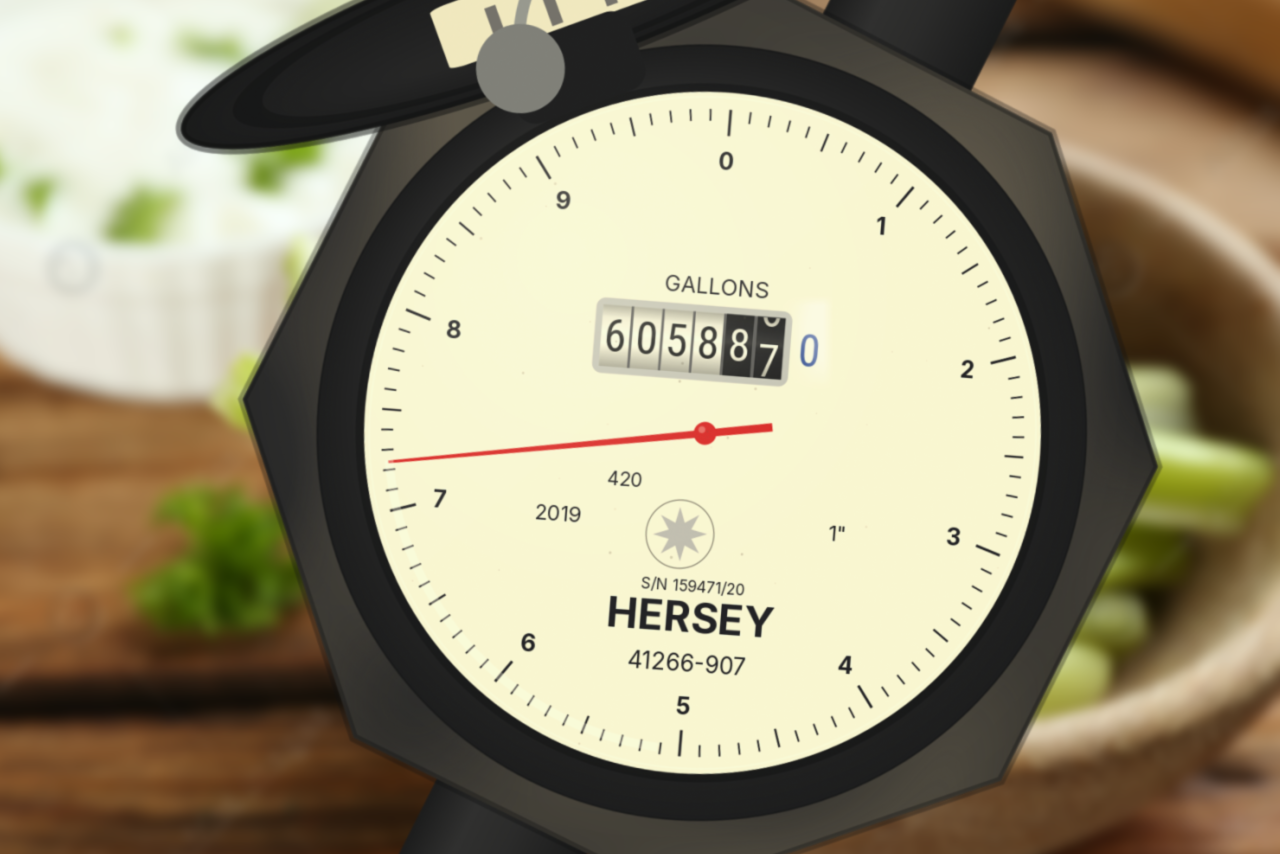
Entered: 6058867.2; gal
